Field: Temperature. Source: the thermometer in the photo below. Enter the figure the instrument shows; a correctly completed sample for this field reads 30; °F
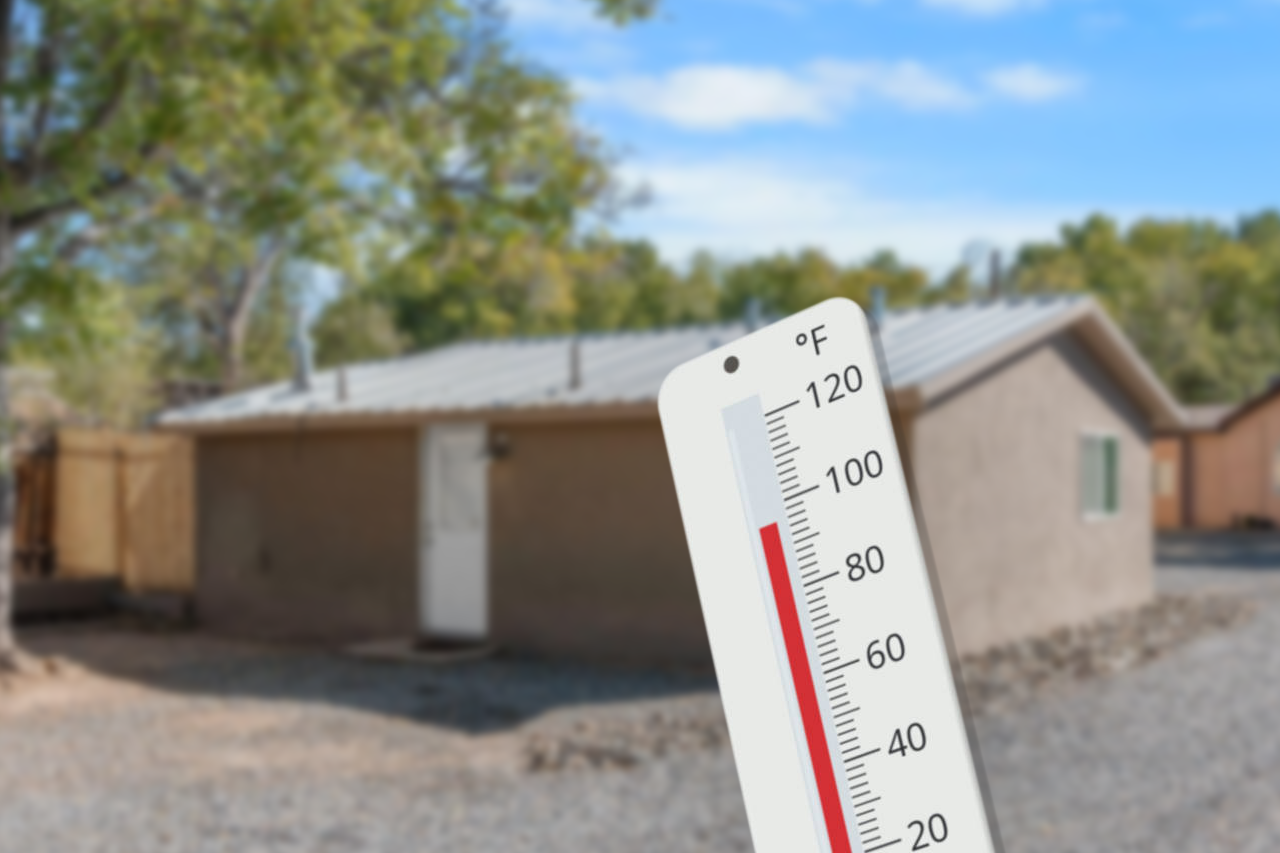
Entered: 96; °F
